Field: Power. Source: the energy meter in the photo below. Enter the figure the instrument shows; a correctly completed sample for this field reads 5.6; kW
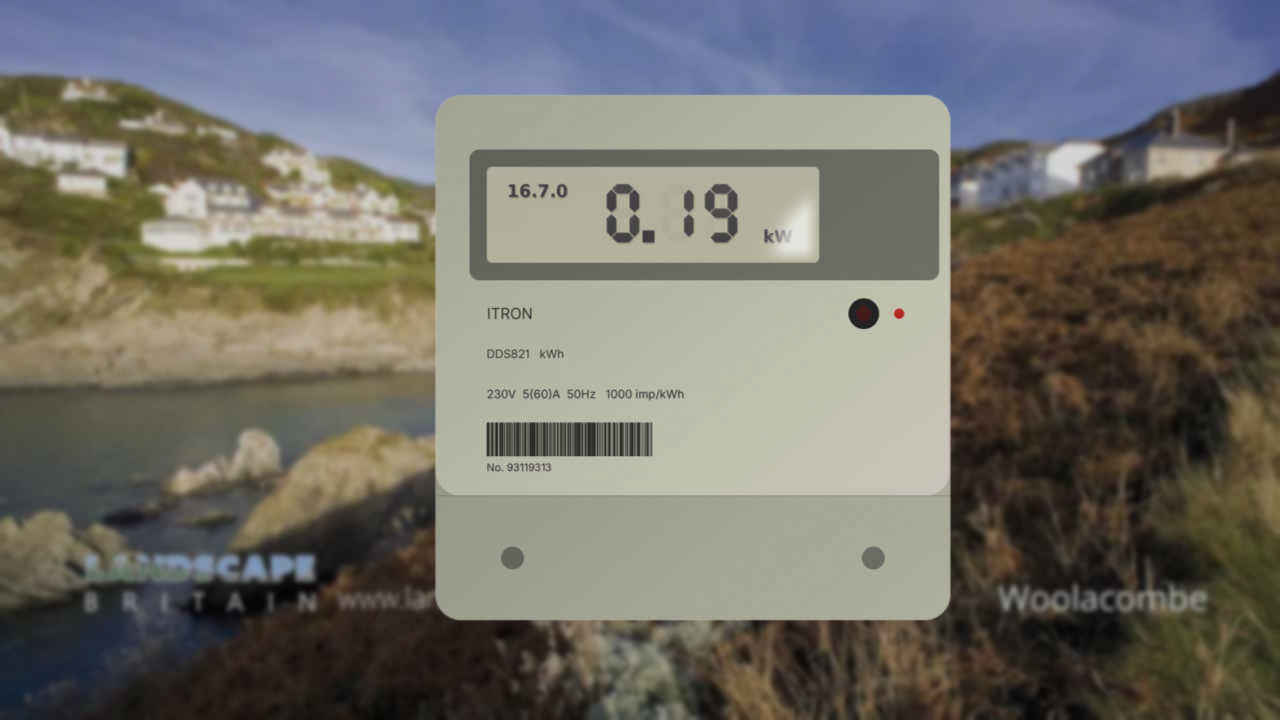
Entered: 0.19; kW
